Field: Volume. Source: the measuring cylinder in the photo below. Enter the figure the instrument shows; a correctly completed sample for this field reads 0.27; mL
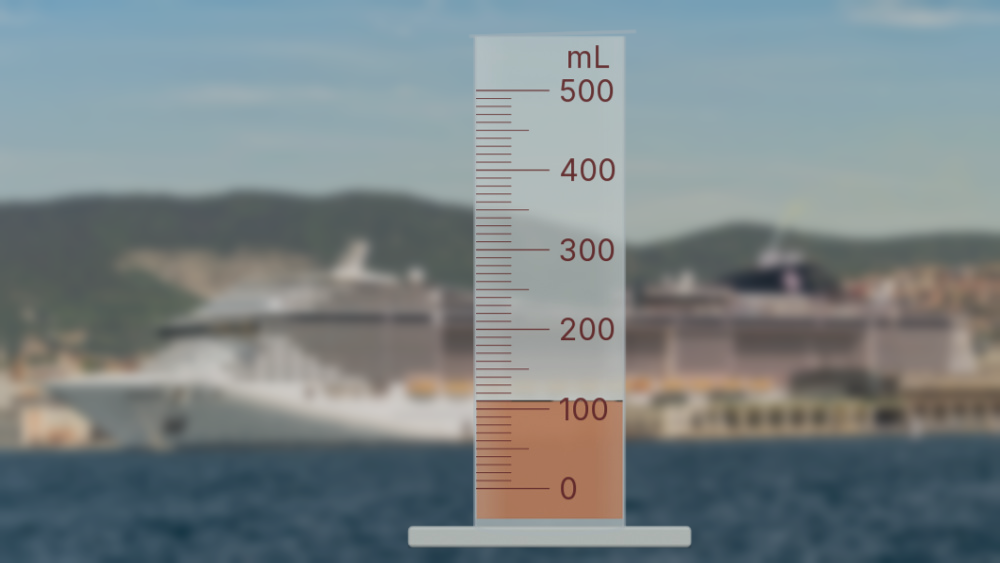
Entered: 110; mL
